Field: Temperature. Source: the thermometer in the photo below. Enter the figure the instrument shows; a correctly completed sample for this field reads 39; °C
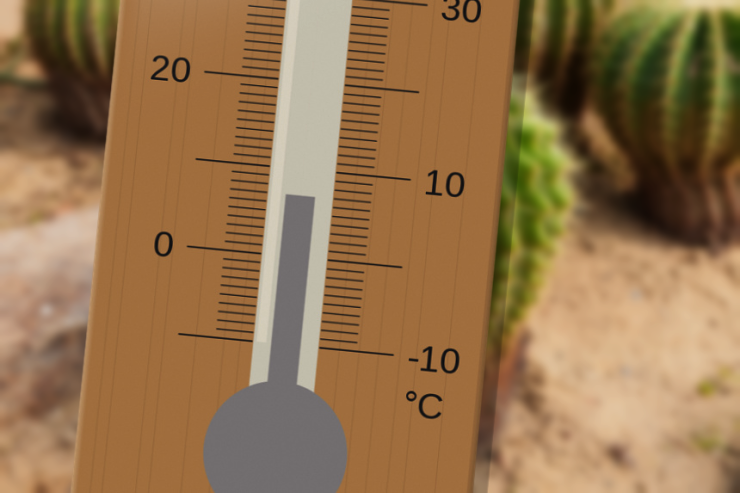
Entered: 7; °C
